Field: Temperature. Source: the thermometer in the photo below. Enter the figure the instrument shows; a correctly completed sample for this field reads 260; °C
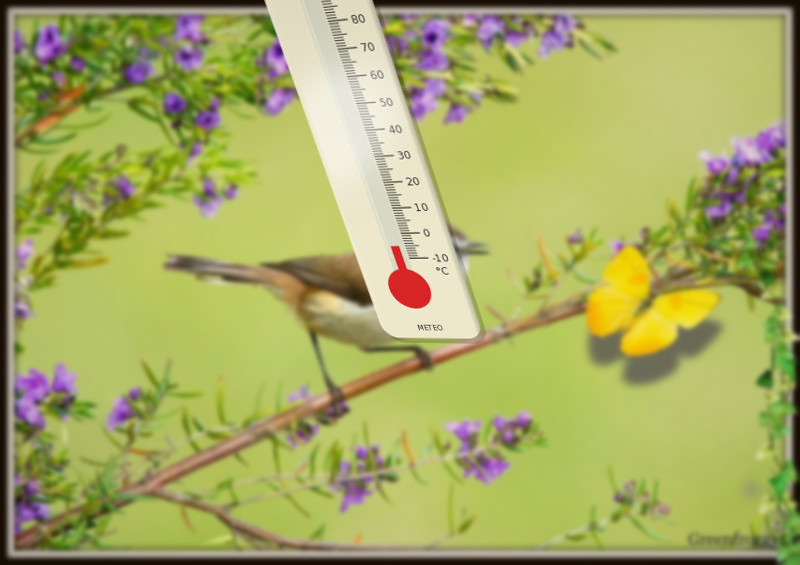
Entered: -5; °C
